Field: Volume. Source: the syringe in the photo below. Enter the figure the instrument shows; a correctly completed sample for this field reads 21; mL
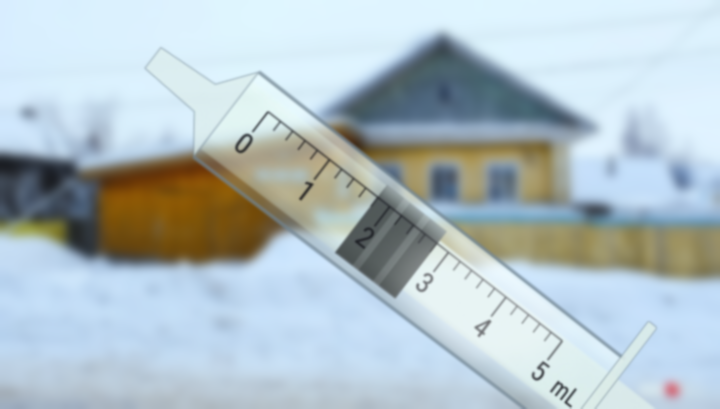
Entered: 1.8; mL
